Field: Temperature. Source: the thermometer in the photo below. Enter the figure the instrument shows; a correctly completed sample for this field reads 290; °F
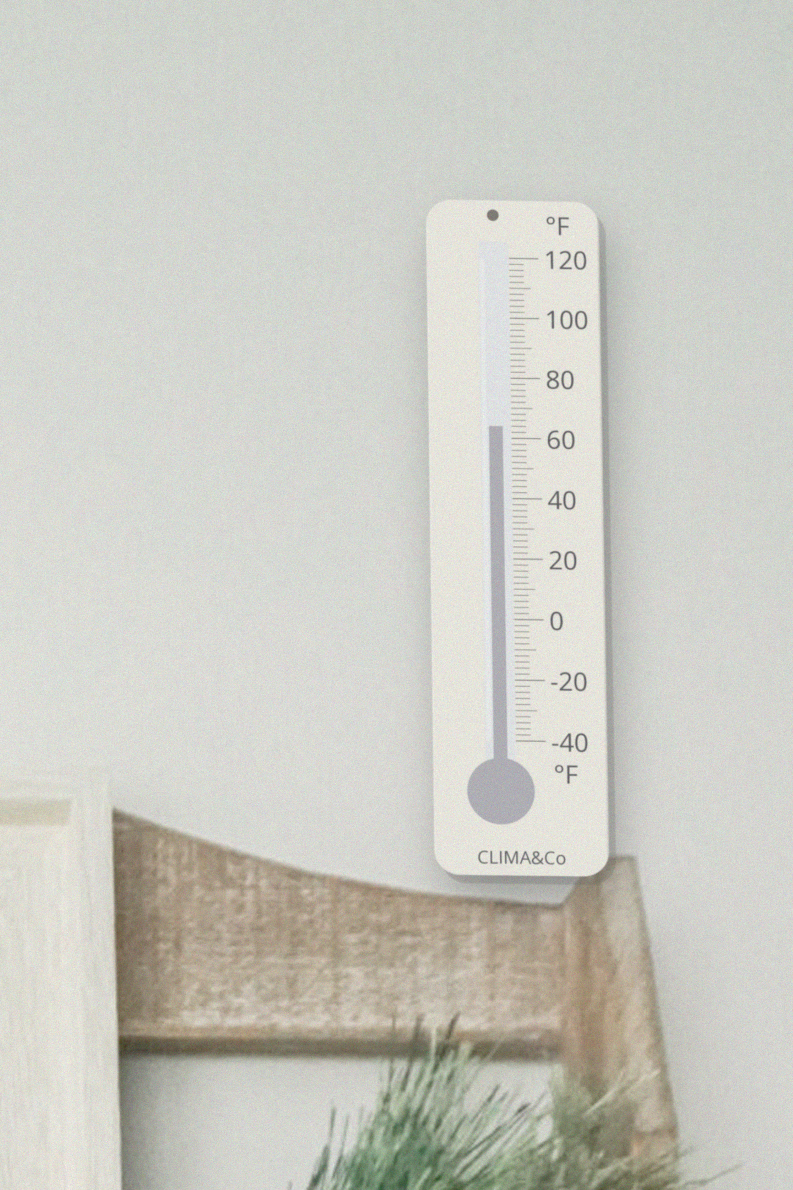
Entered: 64; °F
